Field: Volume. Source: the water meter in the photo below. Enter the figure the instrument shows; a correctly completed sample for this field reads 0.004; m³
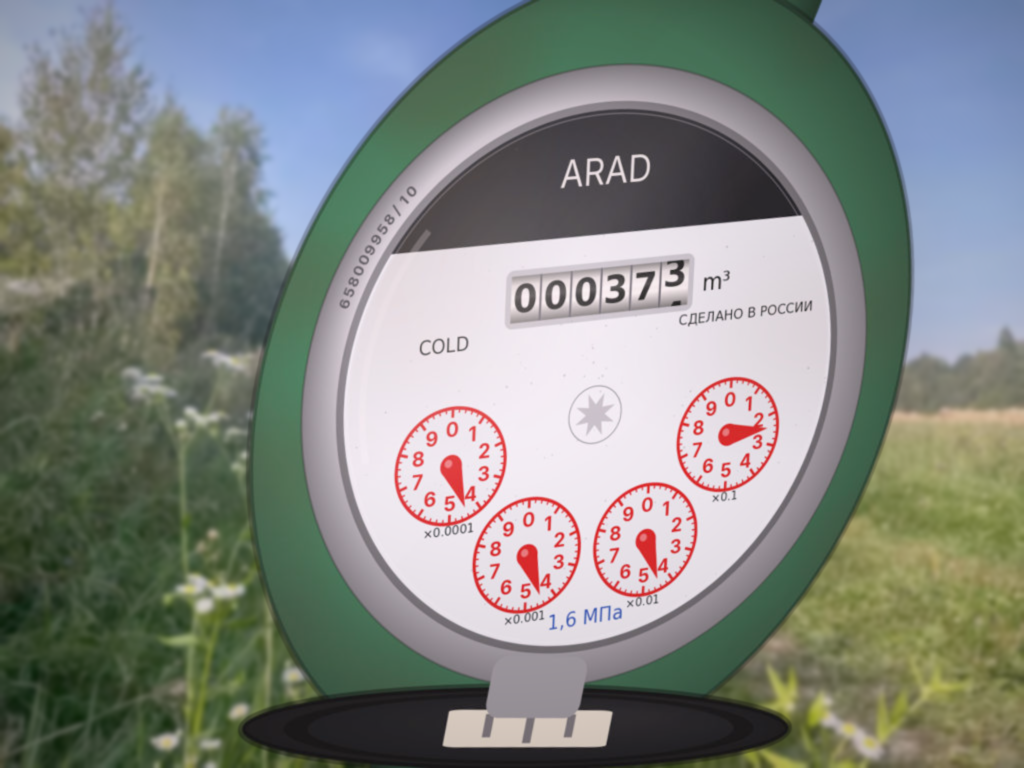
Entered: 373.2444; m³
